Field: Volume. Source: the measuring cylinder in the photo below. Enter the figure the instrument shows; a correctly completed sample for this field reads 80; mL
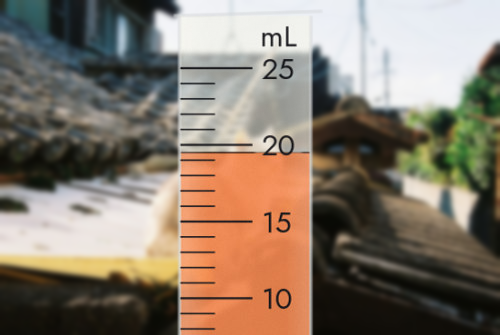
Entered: 19.5; mL
